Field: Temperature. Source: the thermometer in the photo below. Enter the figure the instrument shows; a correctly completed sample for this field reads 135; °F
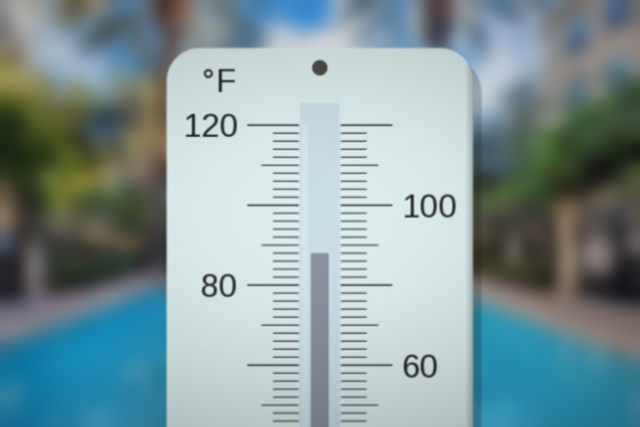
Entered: 88; °F
